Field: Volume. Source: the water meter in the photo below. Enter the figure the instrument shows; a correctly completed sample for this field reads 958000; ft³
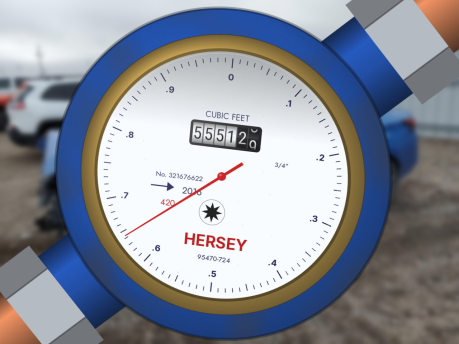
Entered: 555128.64; ft³
